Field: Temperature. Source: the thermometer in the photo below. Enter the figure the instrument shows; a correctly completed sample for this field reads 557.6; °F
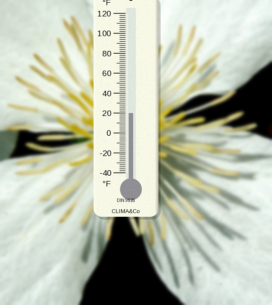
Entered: 20; °F
